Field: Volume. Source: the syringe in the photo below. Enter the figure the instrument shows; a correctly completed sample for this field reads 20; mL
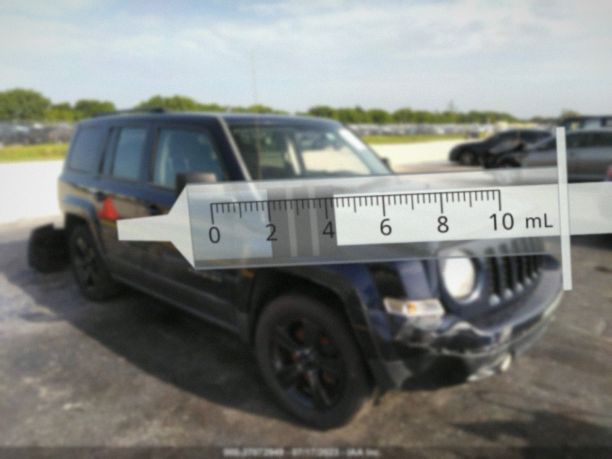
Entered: 2; mL
